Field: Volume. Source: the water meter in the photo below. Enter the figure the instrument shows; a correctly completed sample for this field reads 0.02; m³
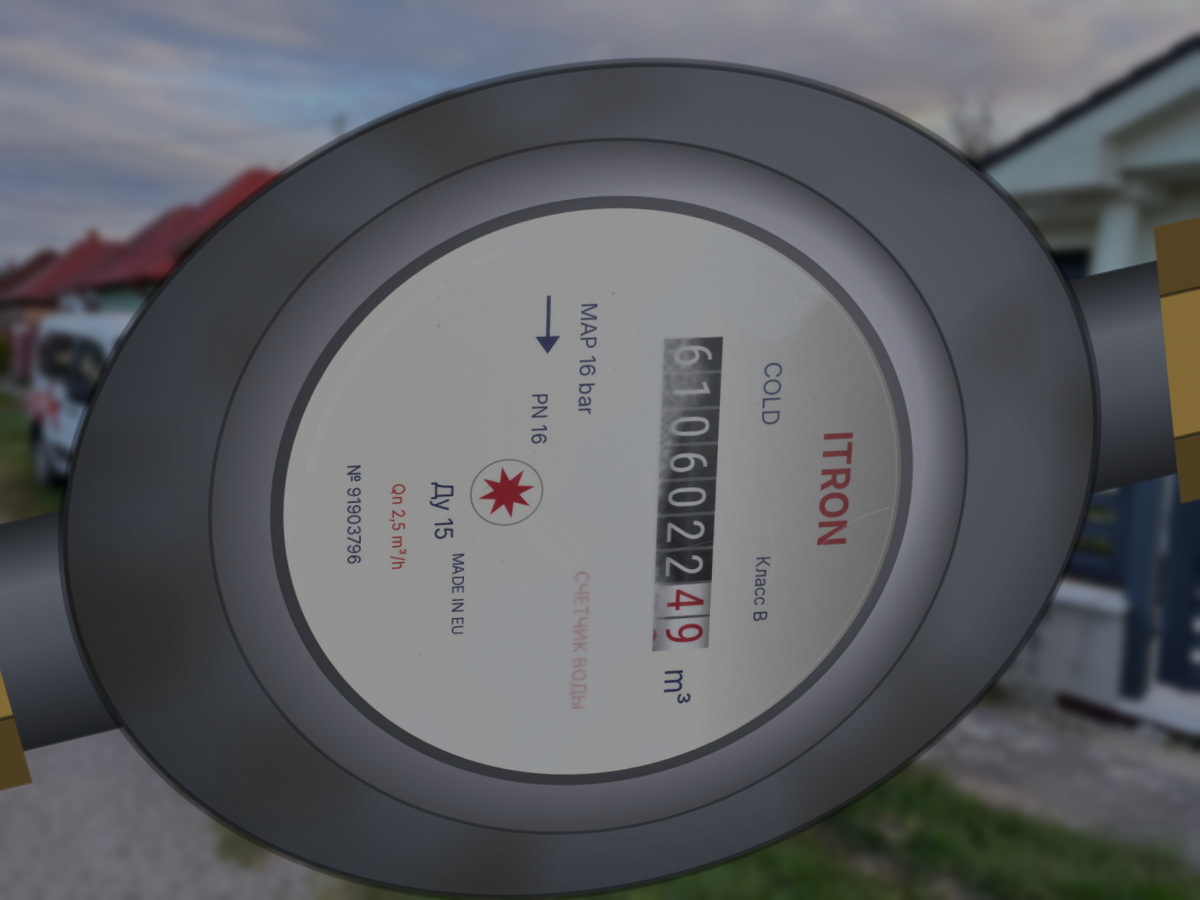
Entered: 6106022.49; m³
